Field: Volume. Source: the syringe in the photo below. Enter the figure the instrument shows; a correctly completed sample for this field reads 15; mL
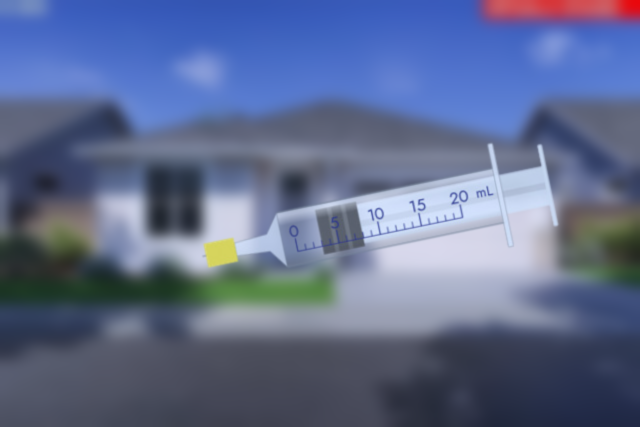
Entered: 3; mL
